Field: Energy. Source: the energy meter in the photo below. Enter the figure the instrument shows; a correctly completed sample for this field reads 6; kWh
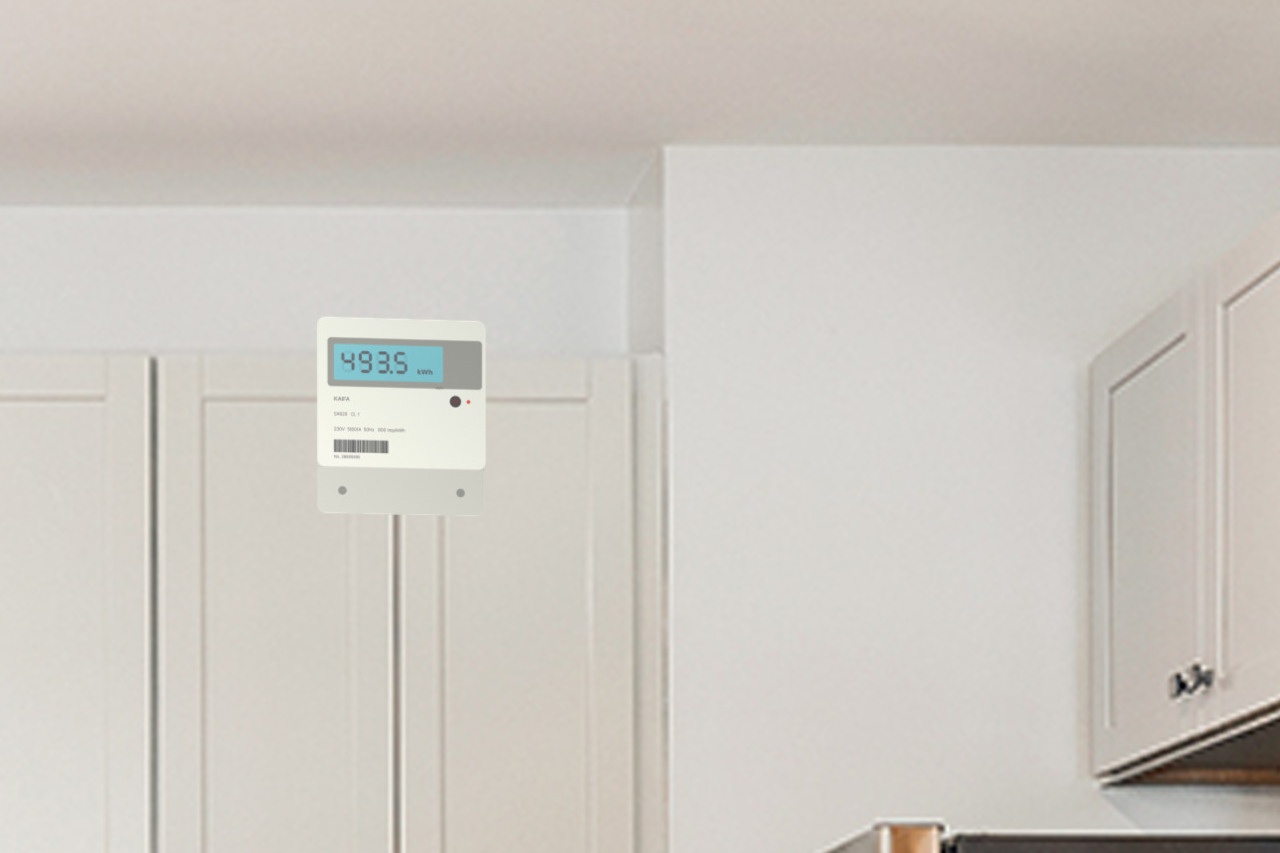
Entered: 493.5; kWh
